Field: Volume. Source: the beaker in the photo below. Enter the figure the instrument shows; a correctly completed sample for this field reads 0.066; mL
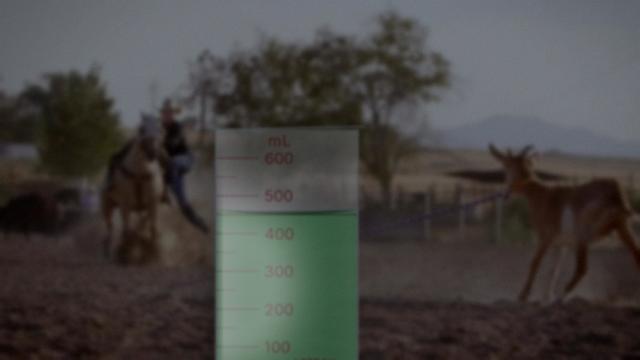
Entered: 450; mL
